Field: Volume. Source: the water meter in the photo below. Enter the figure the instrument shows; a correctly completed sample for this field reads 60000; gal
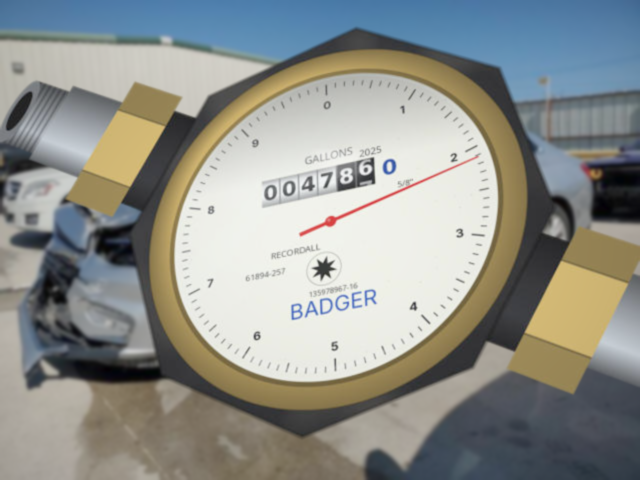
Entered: 47862.1; gal
